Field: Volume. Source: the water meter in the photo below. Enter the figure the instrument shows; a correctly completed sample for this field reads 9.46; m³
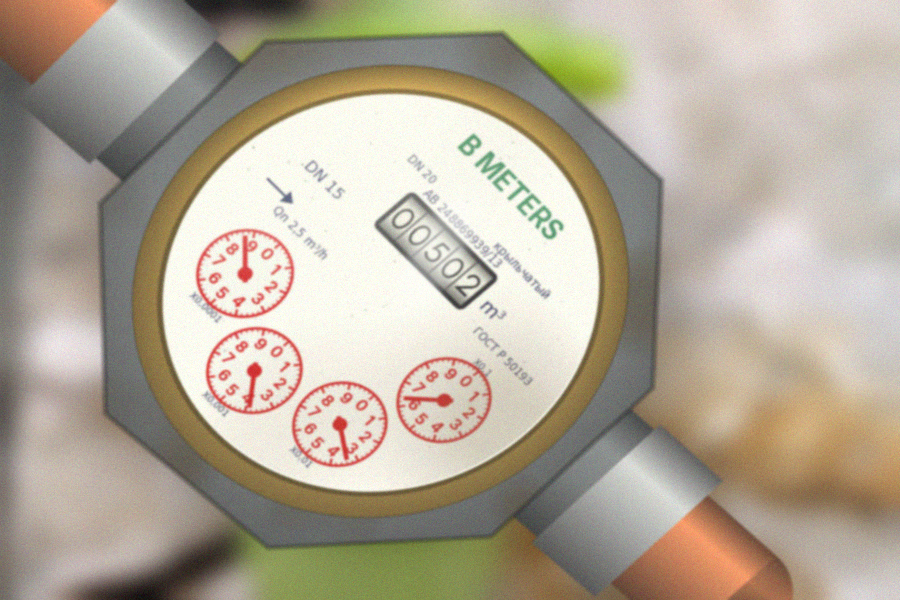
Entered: 502.6338; m³
